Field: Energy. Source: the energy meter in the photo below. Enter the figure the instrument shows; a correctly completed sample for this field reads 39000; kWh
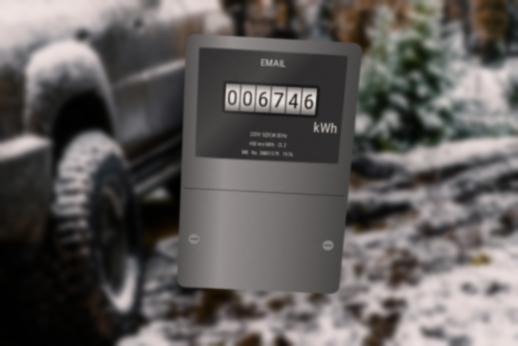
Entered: 6746; kWh
